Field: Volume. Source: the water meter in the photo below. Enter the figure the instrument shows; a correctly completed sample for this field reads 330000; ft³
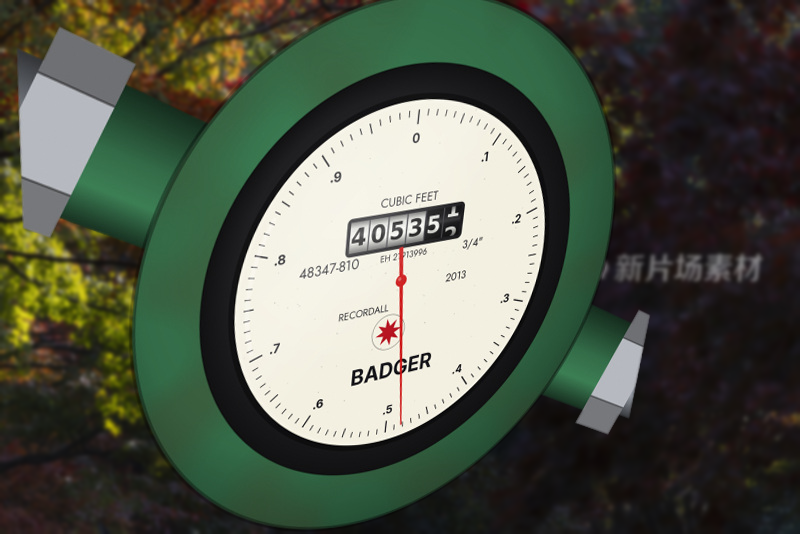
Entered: 405351.48; ft³
